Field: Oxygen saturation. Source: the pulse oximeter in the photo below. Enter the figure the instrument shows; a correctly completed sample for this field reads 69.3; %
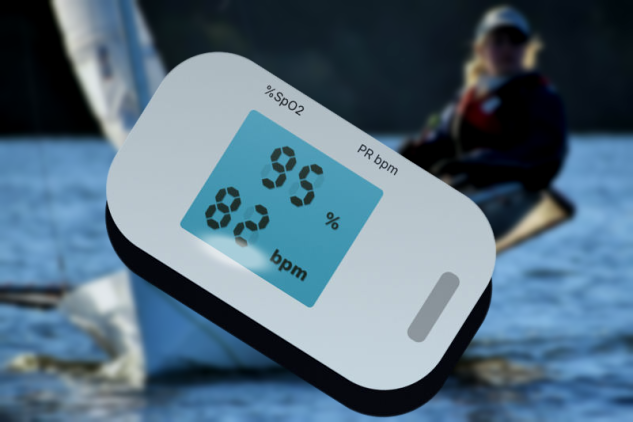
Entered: 95; %
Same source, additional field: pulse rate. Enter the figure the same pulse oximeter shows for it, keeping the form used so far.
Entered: 82; bpm
